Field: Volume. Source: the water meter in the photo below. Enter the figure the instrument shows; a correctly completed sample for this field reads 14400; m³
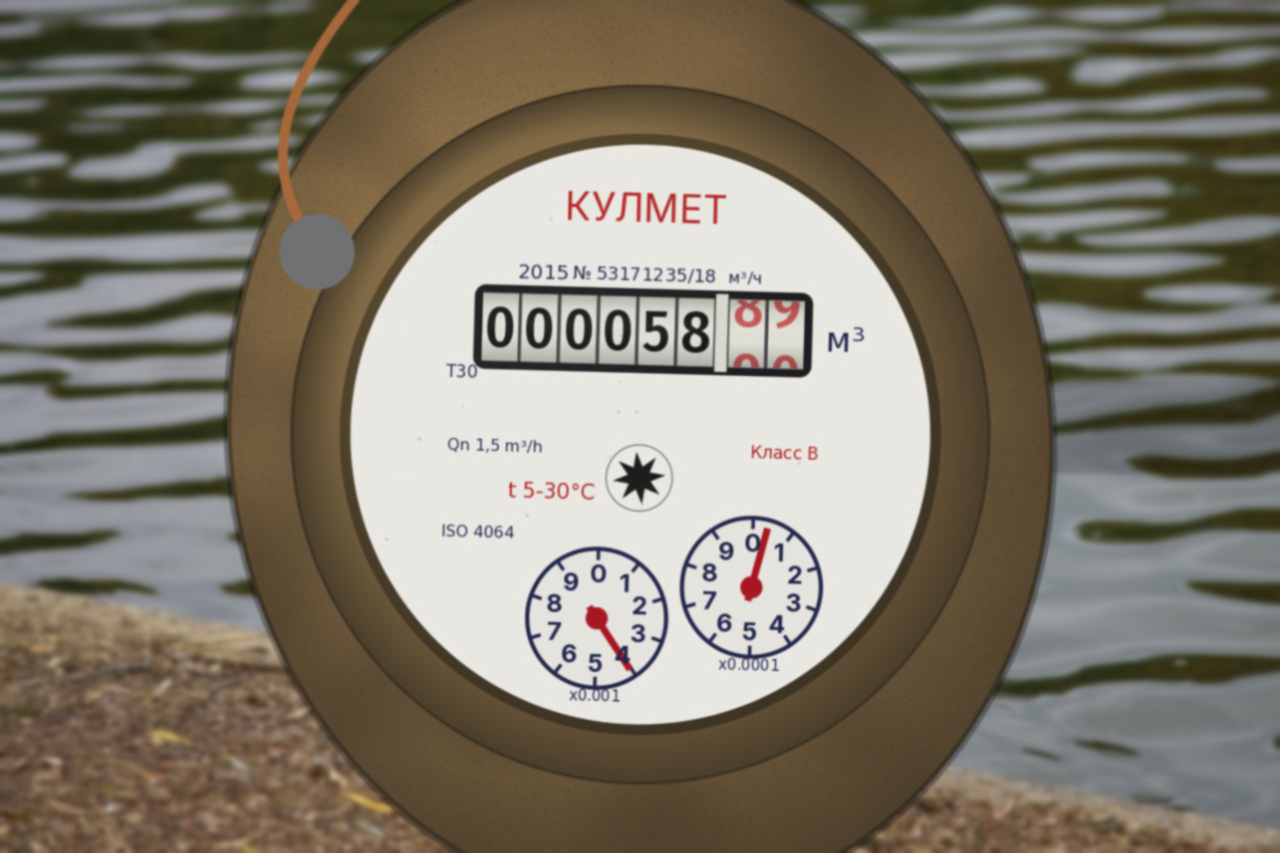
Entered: 58.8940; m³
